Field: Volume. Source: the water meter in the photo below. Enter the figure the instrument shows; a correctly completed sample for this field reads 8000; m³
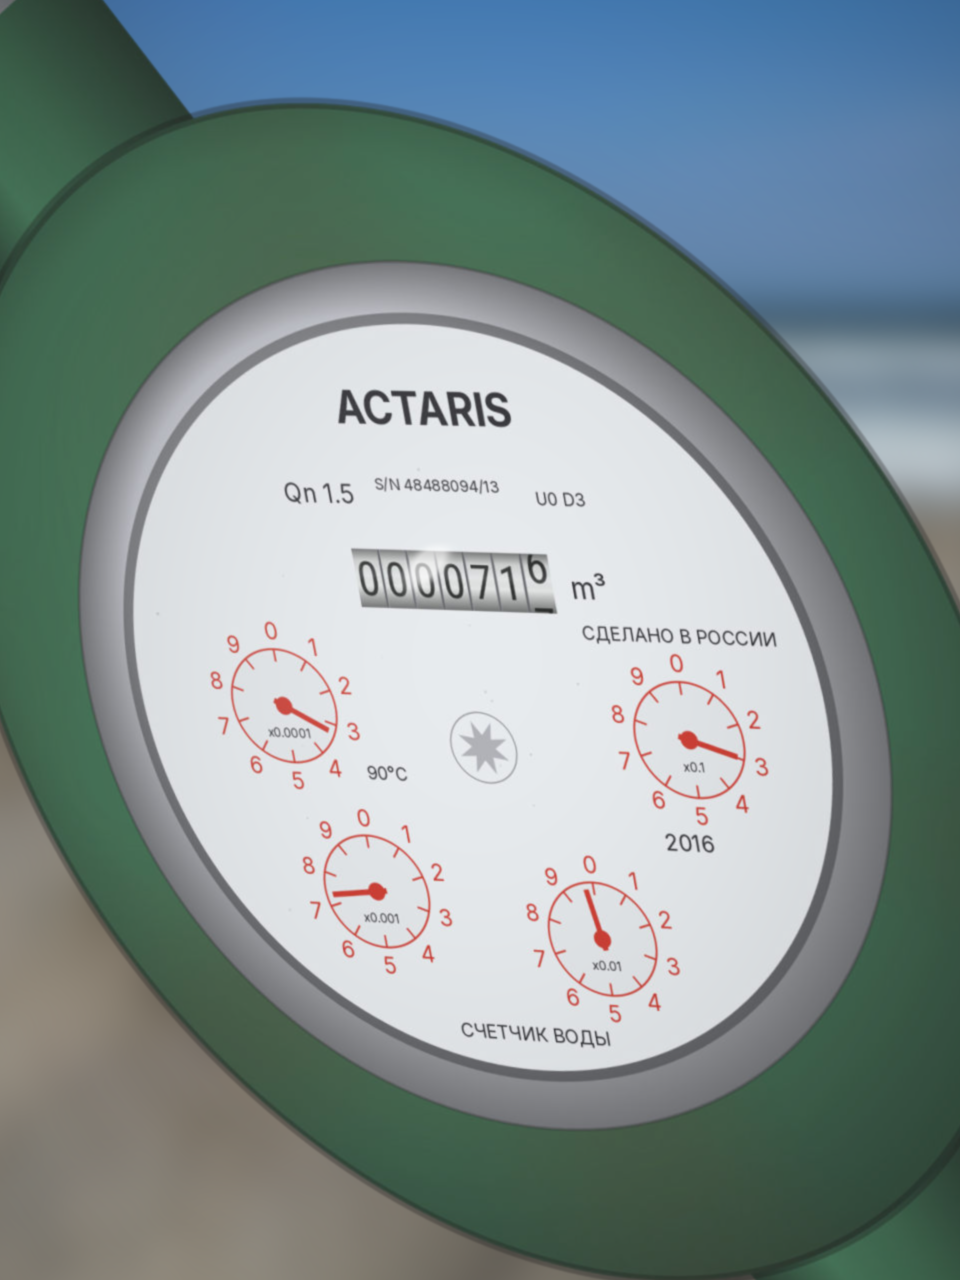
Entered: 716.2973; m³
